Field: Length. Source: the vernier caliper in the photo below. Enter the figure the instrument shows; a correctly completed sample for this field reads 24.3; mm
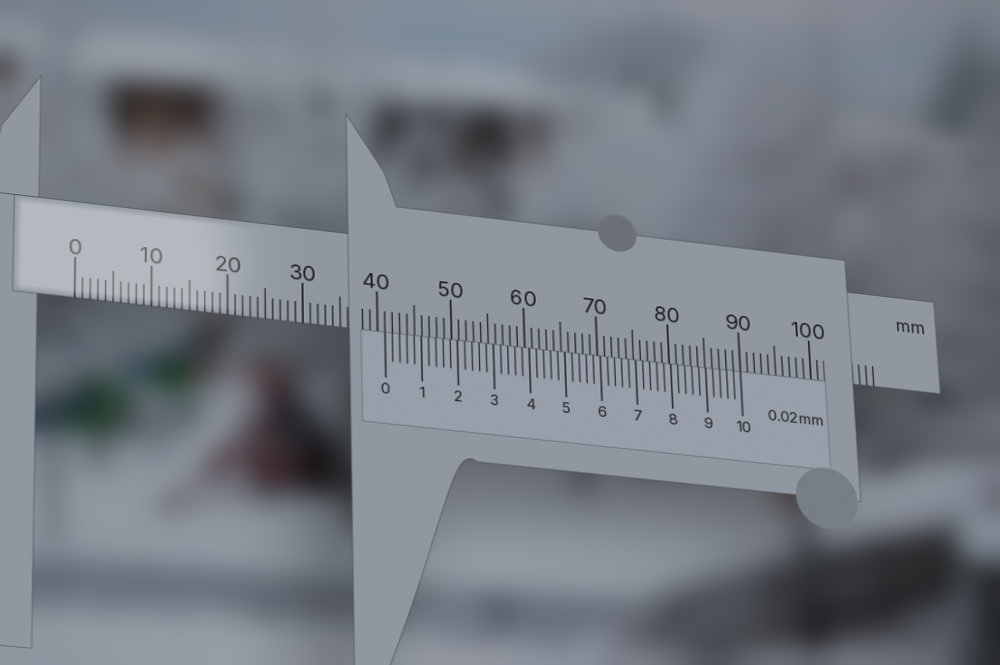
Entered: 41.0; mm
